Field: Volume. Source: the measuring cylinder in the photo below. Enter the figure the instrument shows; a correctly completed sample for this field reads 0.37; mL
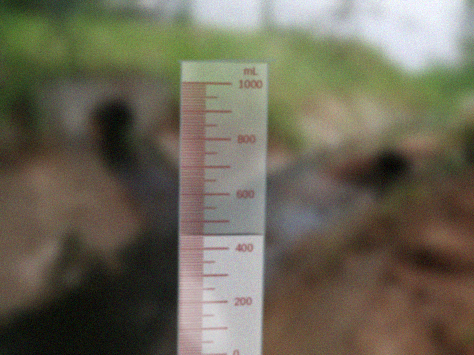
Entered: 450; mL
